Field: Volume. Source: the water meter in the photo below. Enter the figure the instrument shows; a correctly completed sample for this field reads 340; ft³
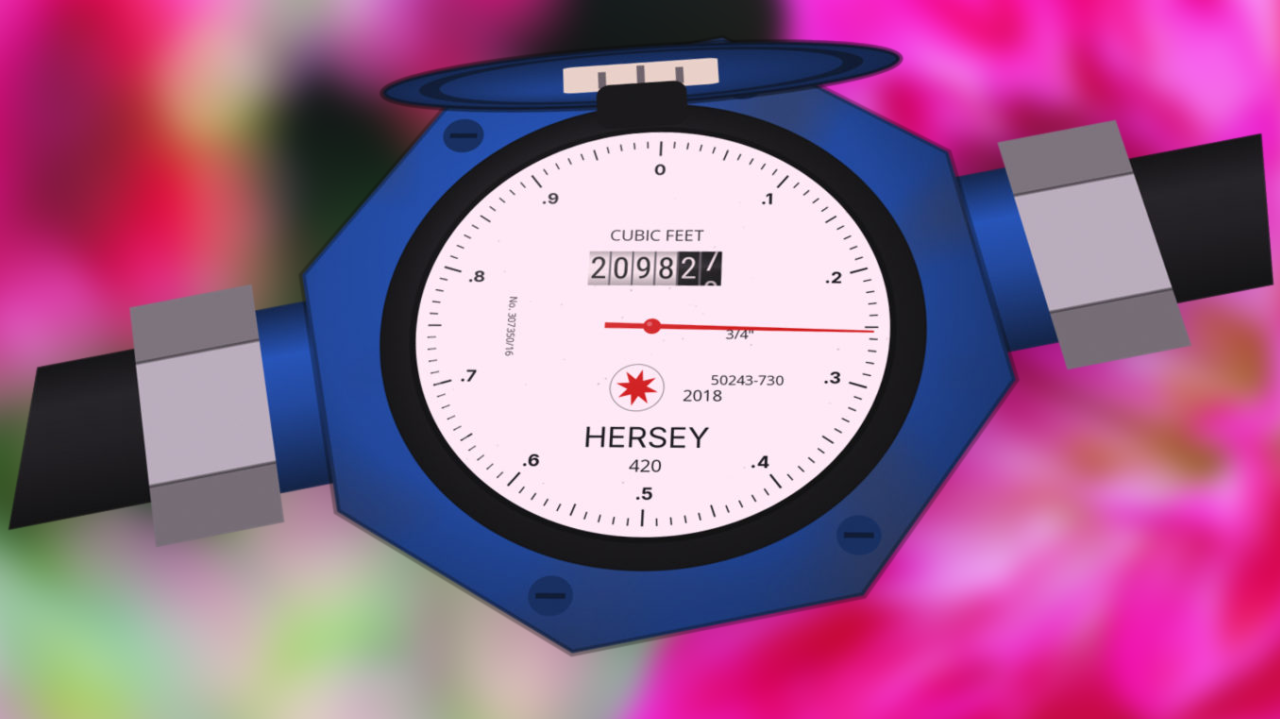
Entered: 209827.25; ft³
